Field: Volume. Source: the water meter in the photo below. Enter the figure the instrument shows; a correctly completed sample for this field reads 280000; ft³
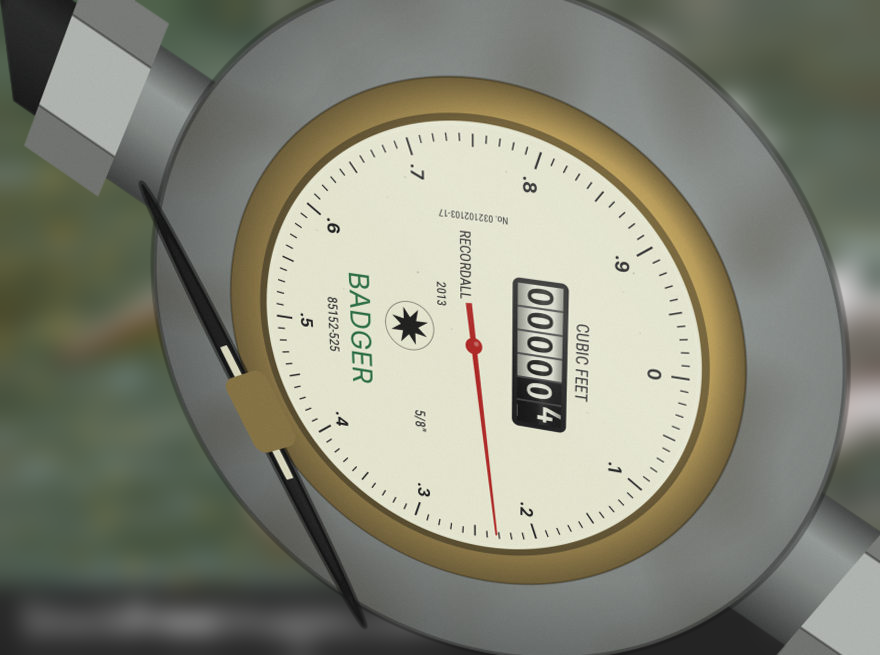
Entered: 4.23; ft³
